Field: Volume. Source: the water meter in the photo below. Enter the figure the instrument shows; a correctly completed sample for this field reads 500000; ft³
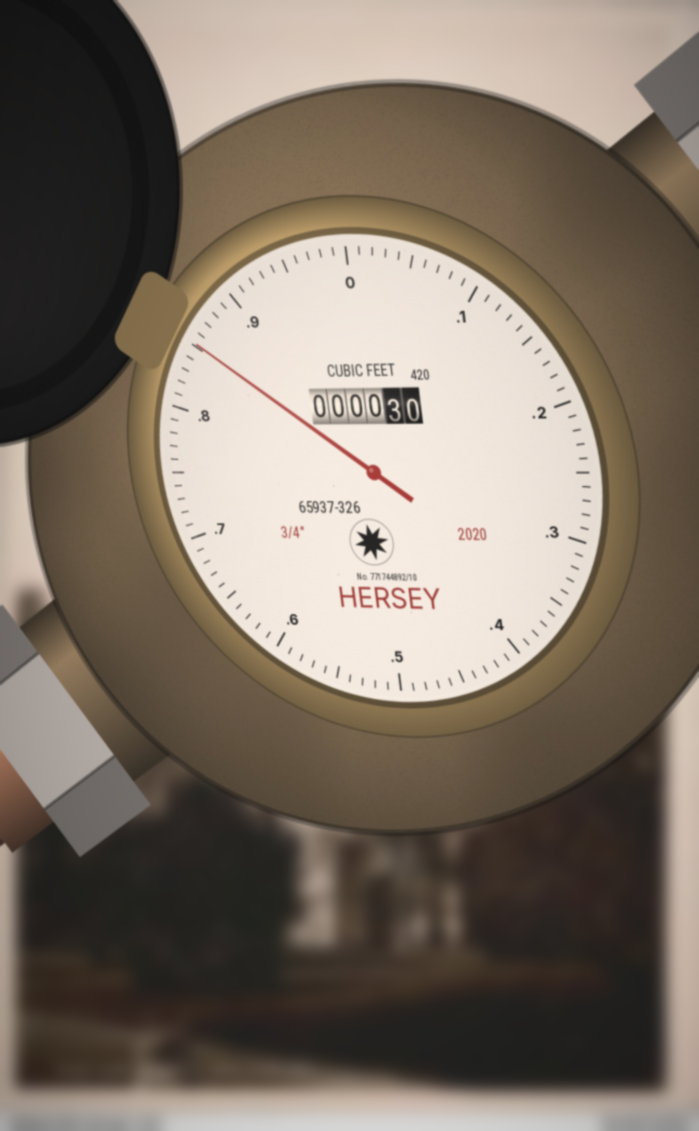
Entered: 29.85; ft³
